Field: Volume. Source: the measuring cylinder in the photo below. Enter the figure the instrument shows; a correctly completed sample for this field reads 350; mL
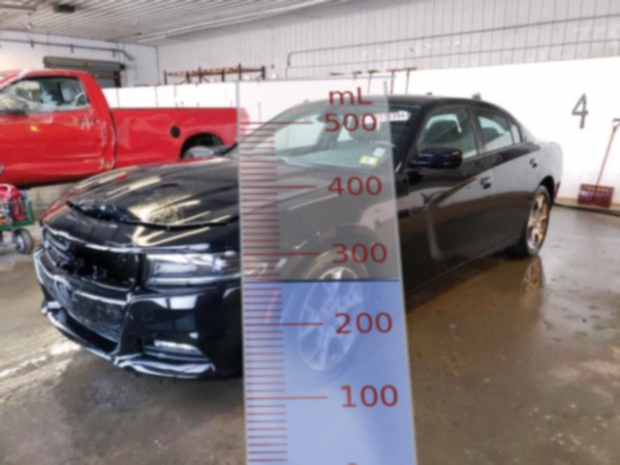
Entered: 260; mL
